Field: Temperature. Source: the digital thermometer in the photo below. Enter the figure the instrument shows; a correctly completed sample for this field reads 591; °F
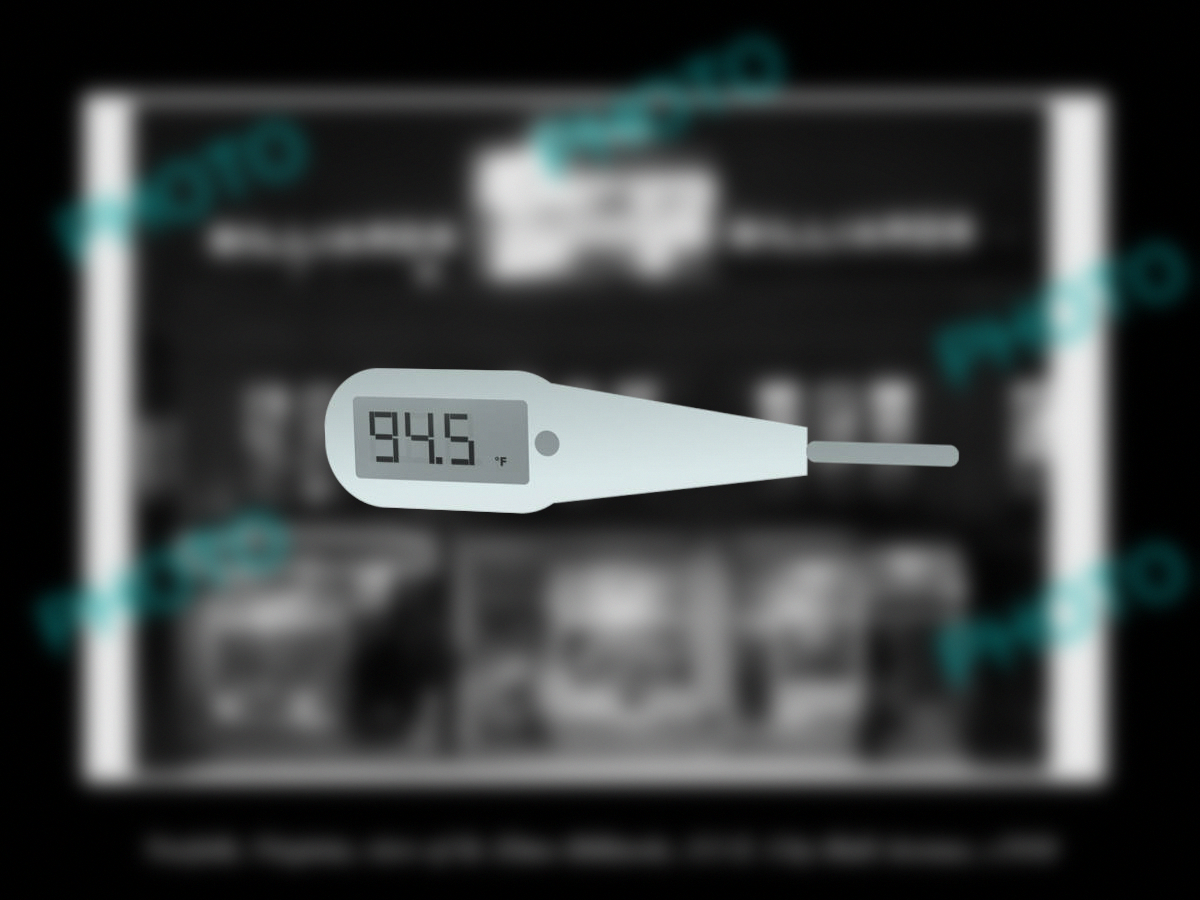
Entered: 94.5; °F
